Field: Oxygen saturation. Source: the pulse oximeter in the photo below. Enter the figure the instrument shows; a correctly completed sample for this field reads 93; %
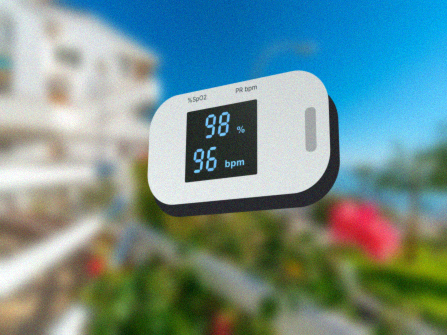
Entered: 98; %
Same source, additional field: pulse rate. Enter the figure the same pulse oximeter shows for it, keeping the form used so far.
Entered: 96; bpm
